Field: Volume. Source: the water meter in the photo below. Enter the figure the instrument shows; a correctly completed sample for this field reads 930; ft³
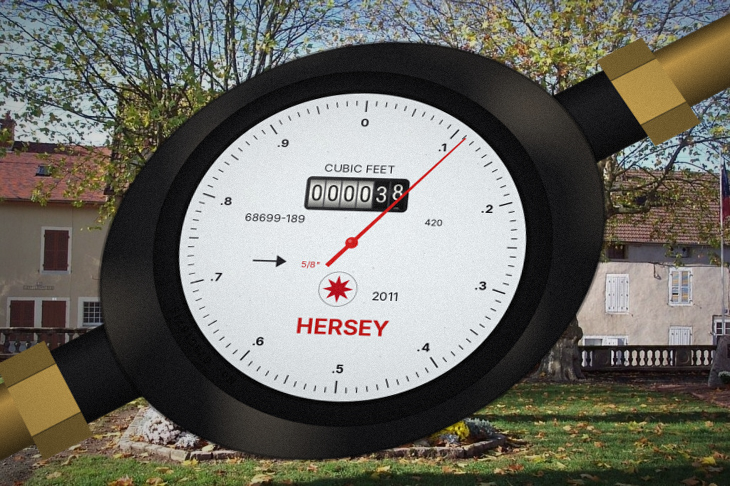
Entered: 38.11; ft³
